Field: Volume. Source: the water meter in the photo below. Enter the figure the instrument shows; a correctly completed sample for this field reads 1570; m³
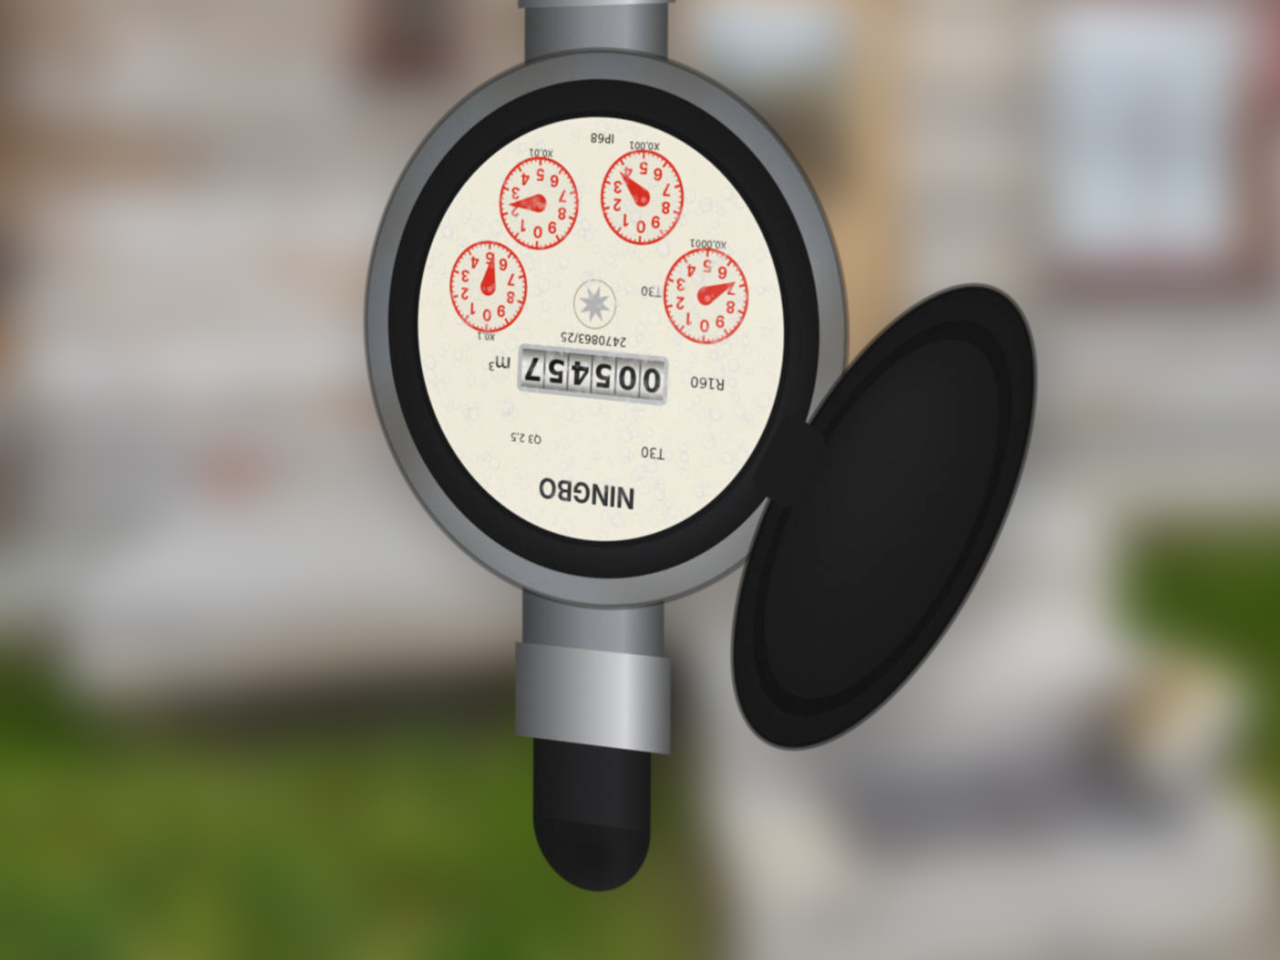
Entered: 5457.5236; m³
